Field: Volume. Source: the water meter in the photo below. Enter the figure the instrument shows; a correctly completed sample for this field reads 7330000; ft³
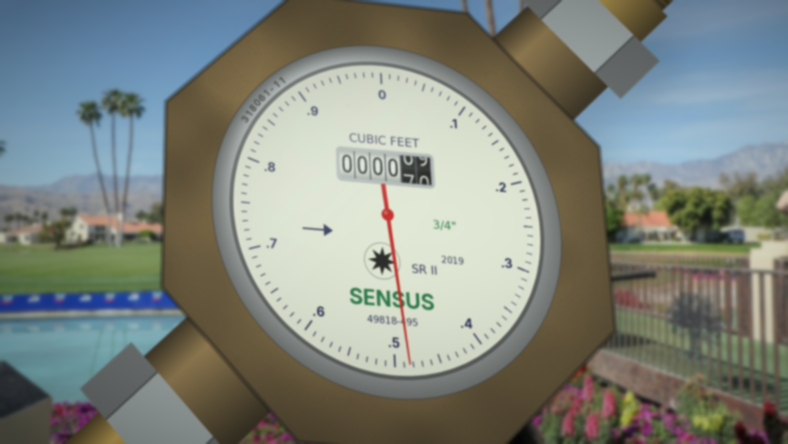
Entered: 69.48; ft³
